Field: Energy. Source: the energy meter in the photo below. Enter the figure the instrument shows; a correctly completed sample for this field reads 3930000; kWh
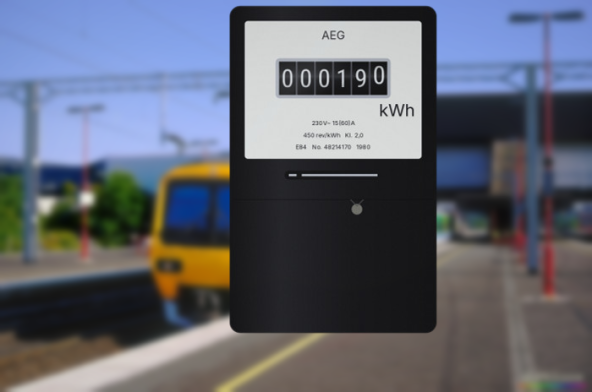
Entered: 190; kWh
